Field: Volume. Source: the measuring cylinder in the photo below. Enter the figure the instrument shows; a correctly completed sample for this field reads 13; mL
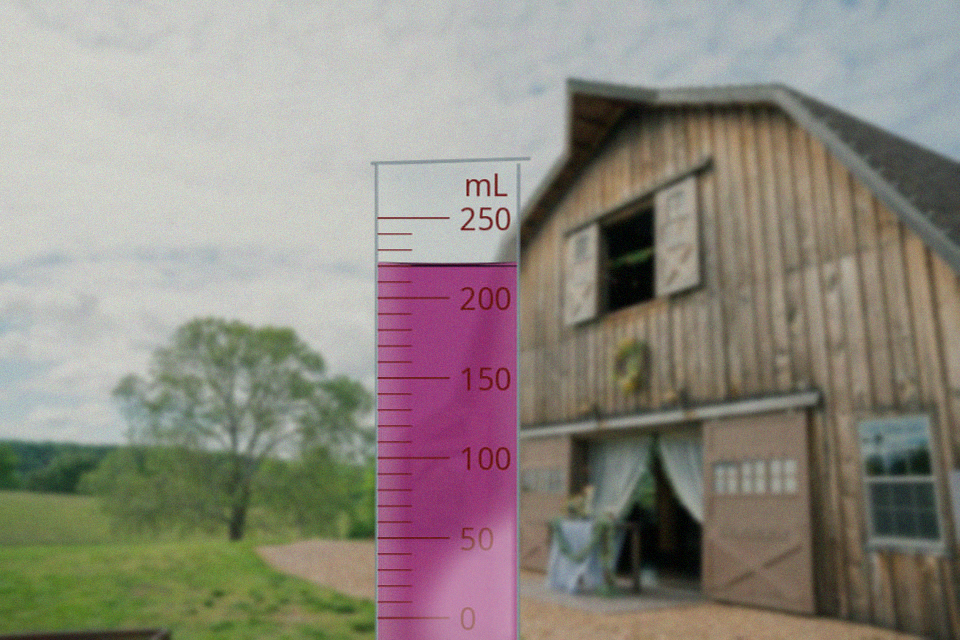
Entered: 220; mL
